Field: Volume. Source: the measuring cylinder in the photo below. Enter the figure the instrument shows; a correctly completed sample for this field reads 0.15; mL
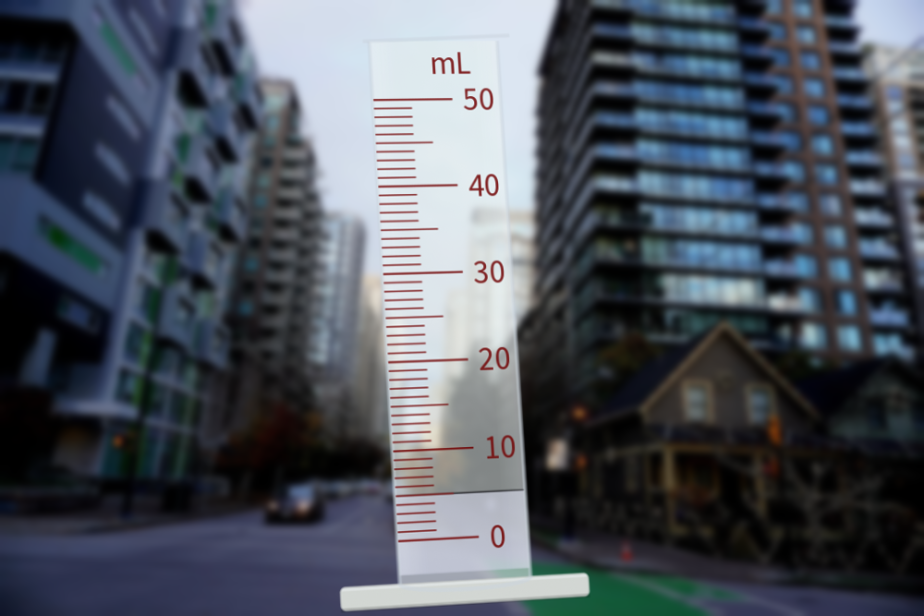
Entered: 5; mL
